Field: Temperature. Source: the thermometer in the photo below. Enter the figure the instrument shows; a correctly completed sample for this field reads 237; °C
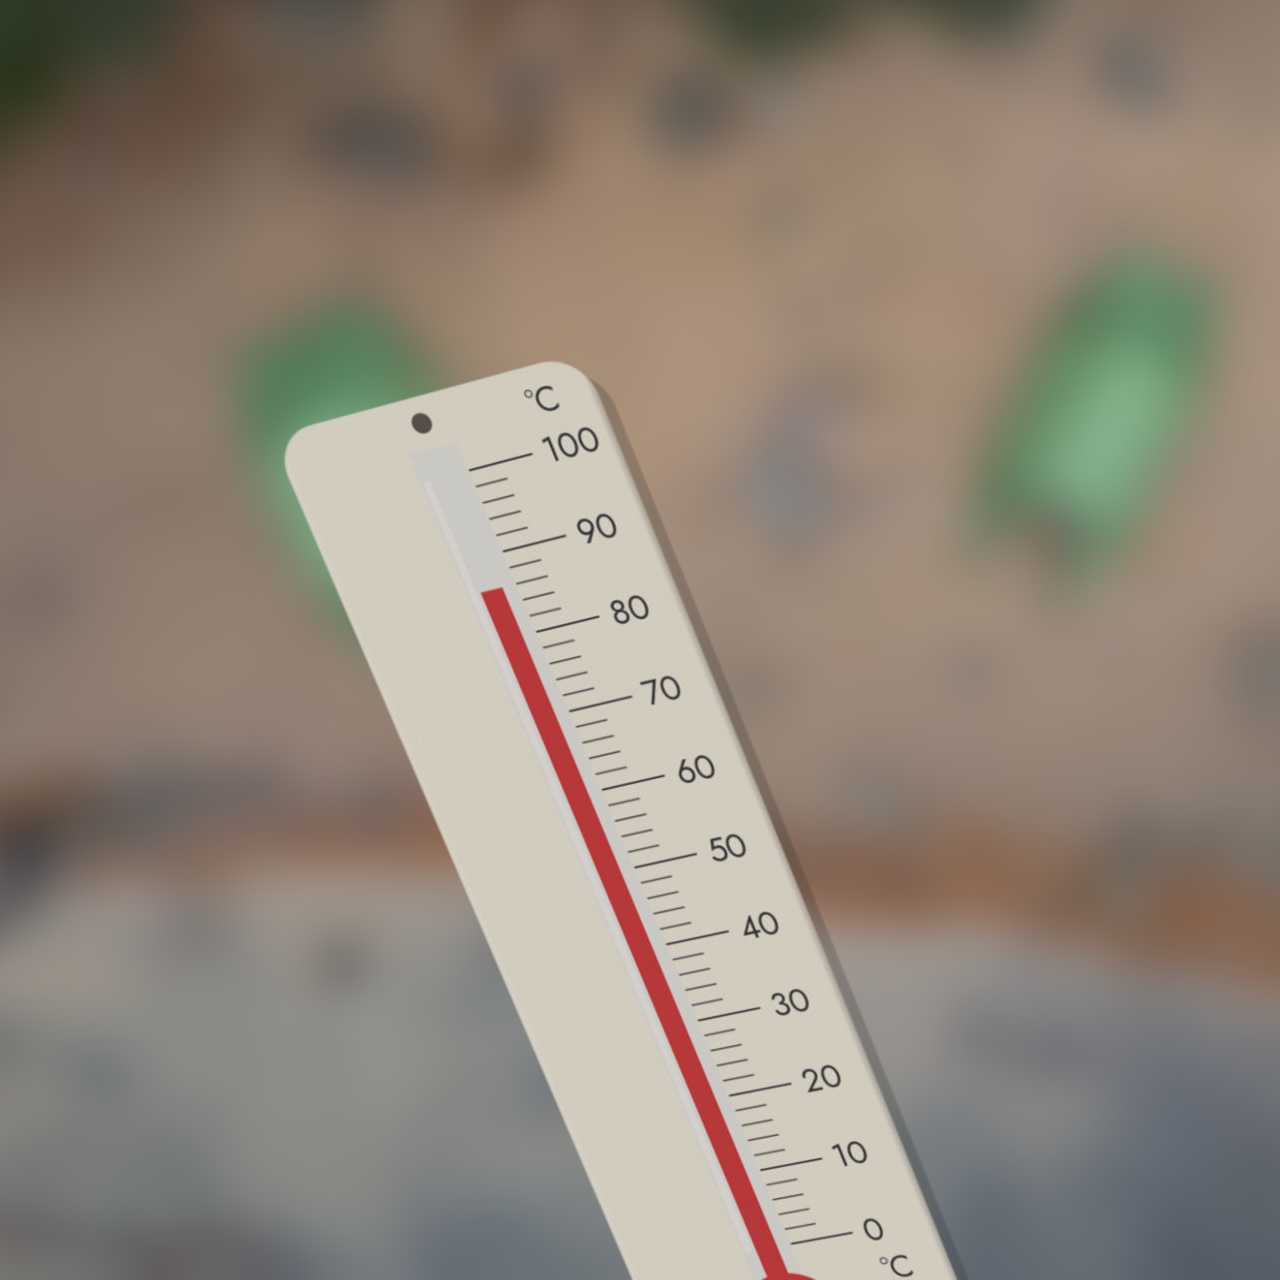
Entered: 86; °C
